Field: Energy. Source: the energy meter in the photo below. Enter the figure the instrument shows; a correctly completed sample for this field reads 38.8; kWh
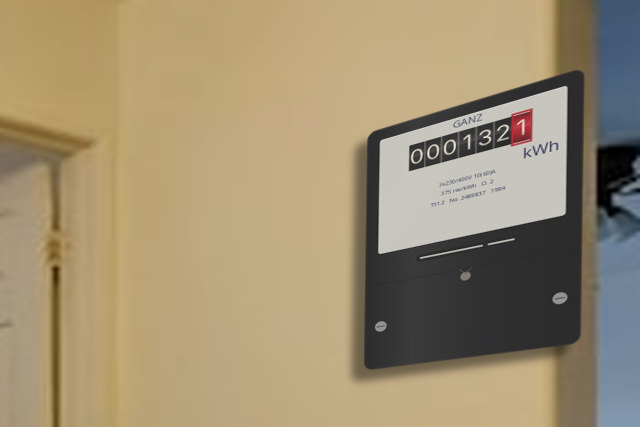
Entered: 132.1; kWh
